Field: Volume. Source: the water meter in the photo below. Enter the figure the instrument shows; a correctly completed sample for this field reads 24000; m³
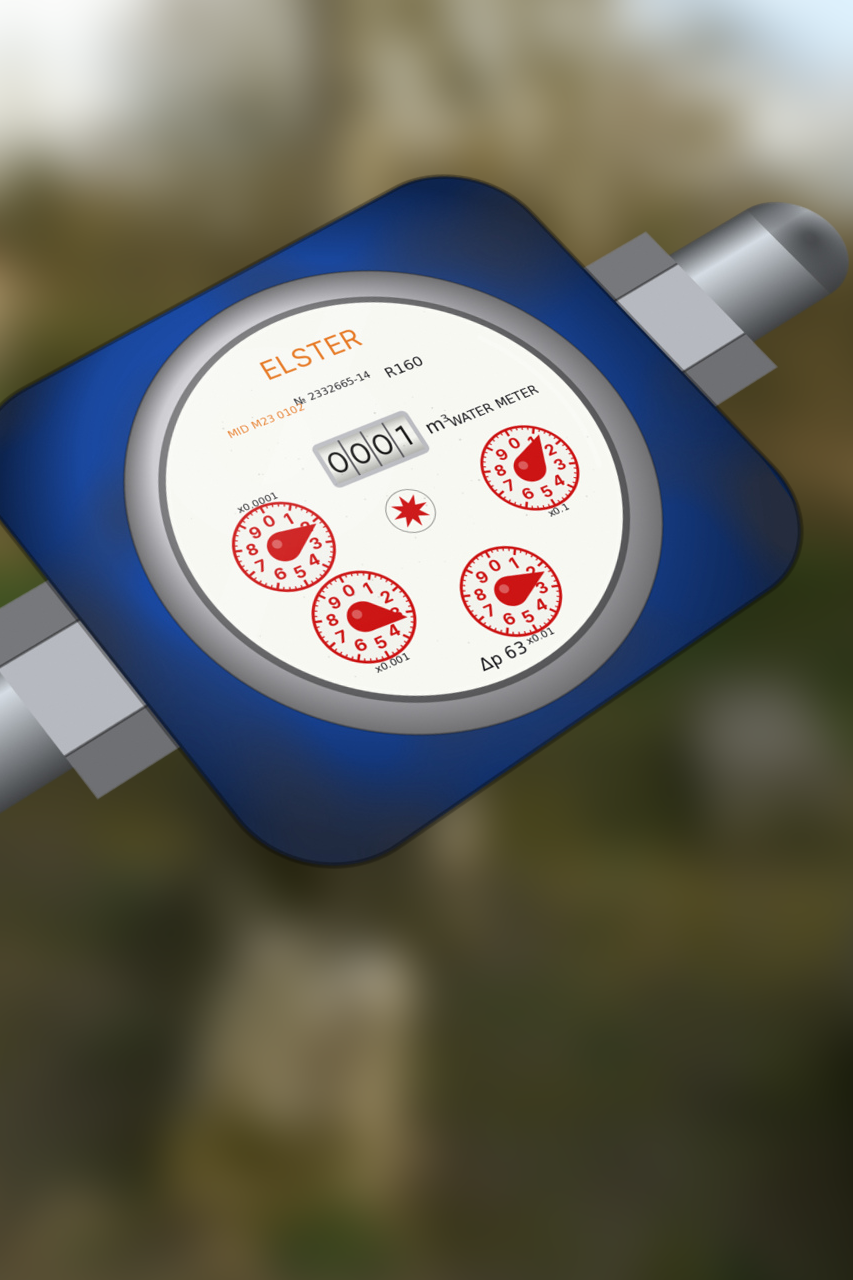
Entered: 1.1232; m³
